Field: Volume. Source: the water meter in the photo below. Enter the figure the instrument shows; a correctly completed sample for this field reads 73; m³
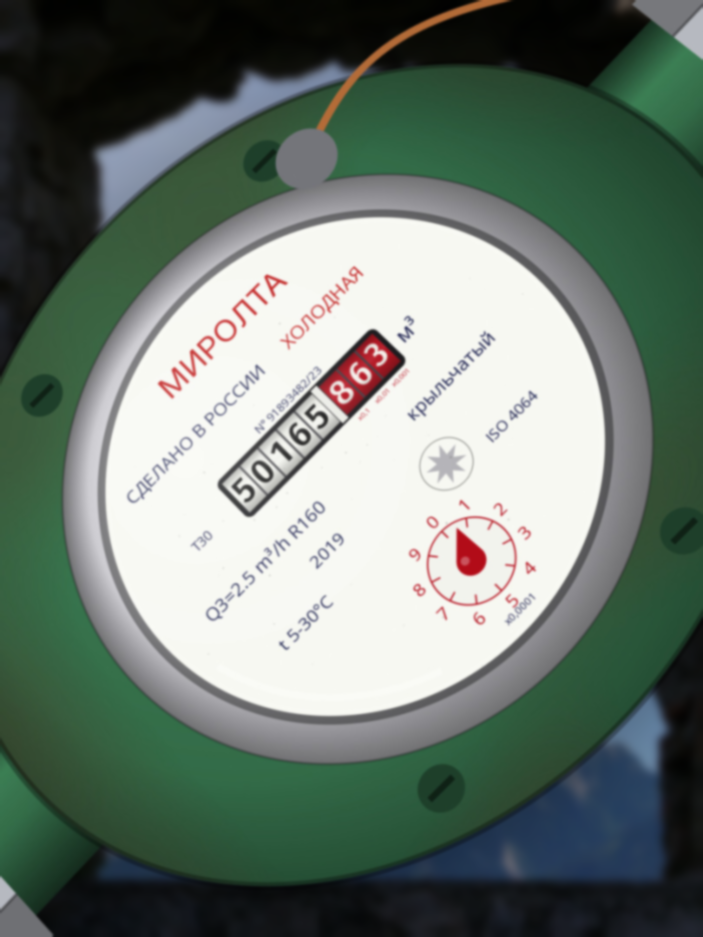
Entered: 50165.8630; m³
